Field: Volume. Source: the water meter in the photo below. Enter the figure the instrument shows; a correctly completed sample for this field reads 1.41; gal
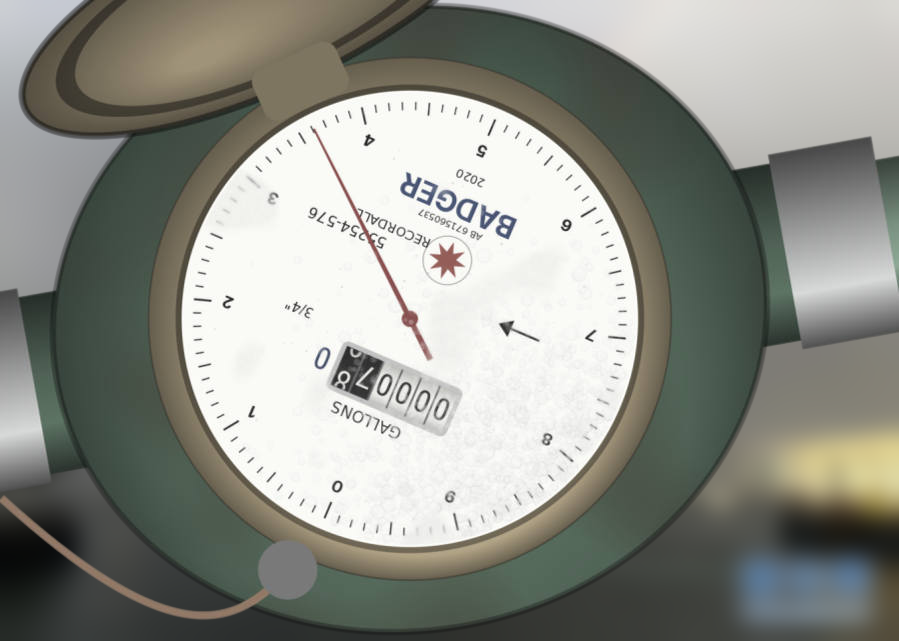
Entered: 783.6; gal
